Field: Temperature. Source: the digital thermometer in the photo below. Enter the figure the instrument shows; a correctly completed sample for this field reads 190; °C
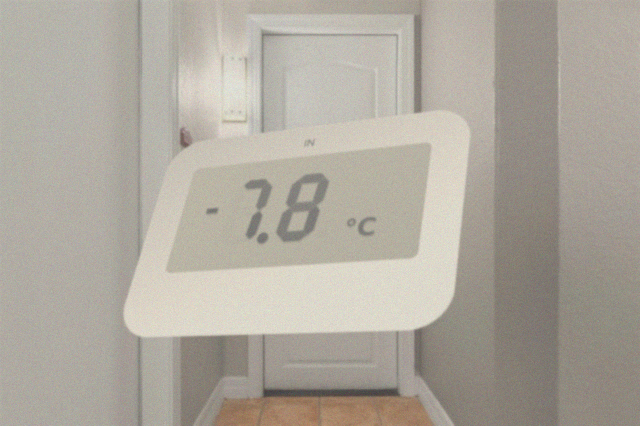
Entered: -7.8; °C
